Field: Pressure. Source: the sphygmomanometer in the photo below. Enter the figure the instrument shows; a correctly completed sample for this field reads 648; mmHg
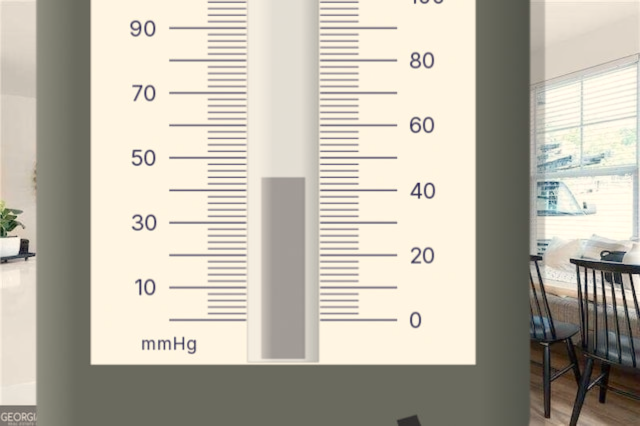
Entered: 44; mmHg
